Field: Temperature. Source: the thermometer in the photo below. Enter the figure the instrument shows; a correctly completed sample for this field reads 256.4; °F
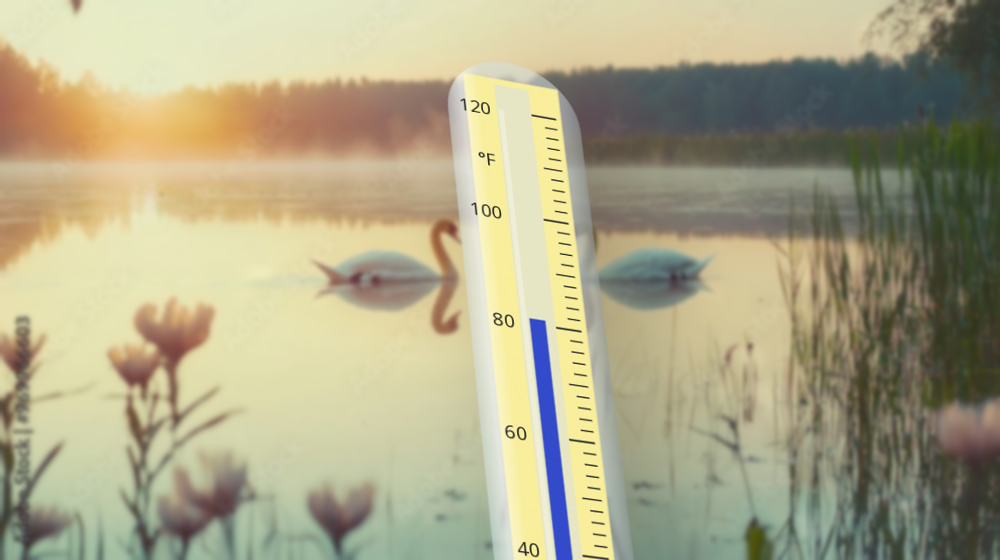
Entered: 81; °F
